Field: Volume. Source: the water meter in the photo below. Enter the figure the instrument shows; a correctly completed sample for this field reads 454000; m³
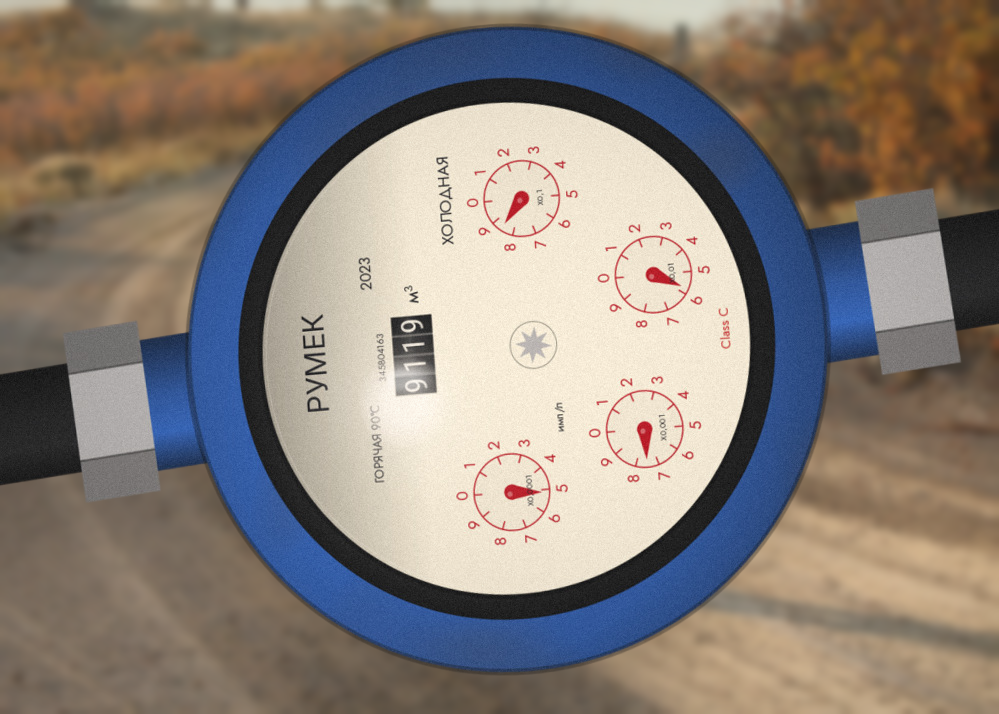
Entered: 9119.8575; m³
